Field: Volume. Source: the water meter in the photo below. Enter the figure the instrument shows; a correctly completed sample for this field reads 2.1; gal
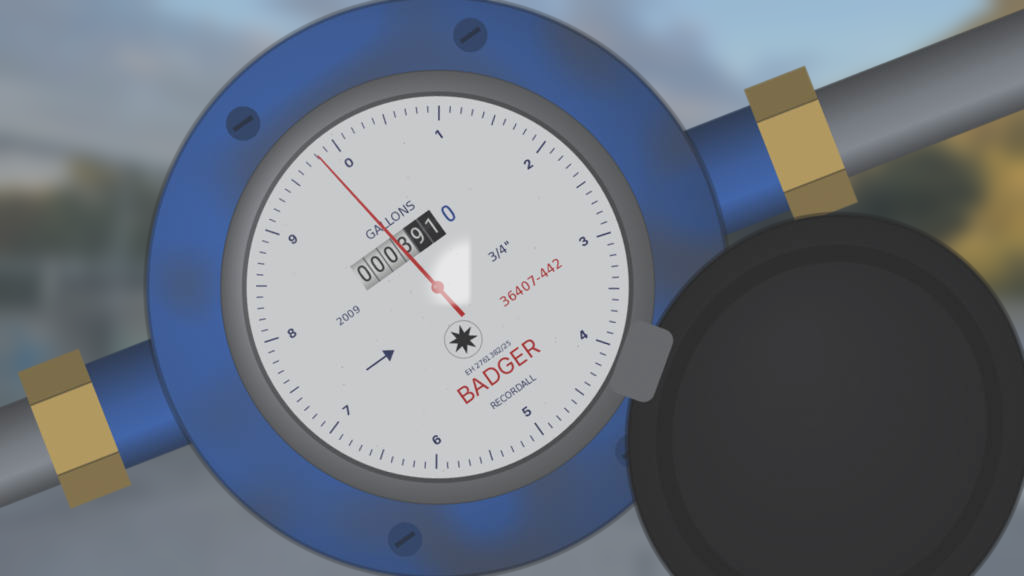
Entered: 3909.8; gal
